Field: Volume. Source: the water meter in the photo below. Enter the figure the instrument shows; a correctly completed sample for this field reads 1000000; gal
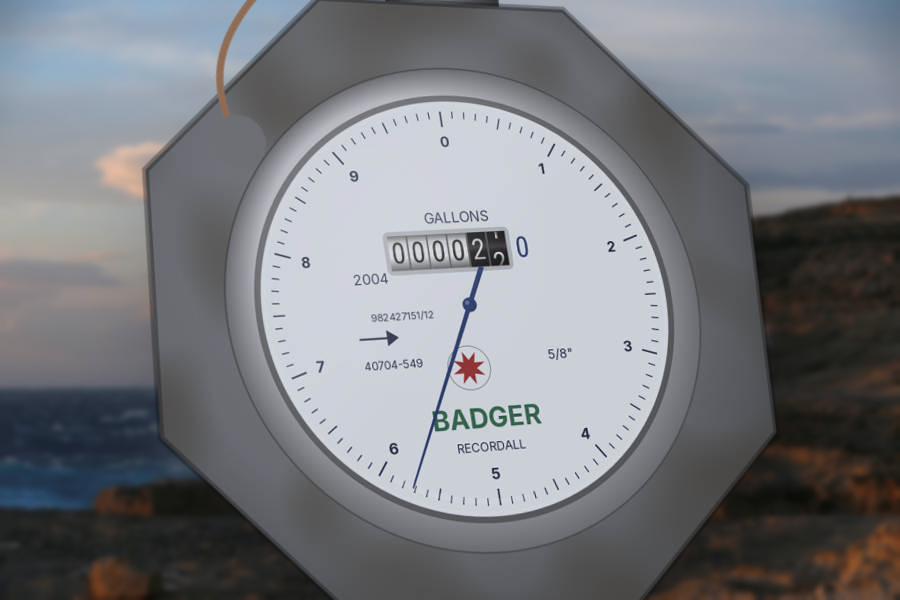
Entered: 215.7; gal
